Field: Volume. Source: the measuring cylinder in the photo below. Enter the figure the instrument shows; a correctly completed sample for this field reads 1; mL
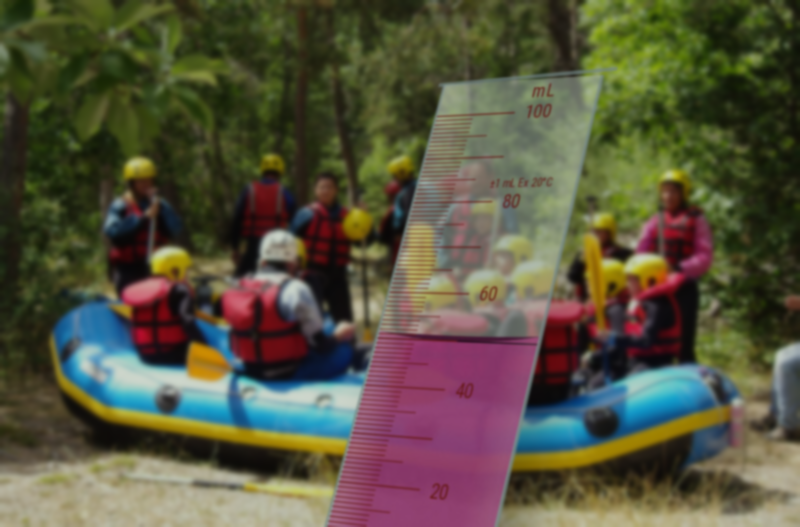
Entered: 50; mL
